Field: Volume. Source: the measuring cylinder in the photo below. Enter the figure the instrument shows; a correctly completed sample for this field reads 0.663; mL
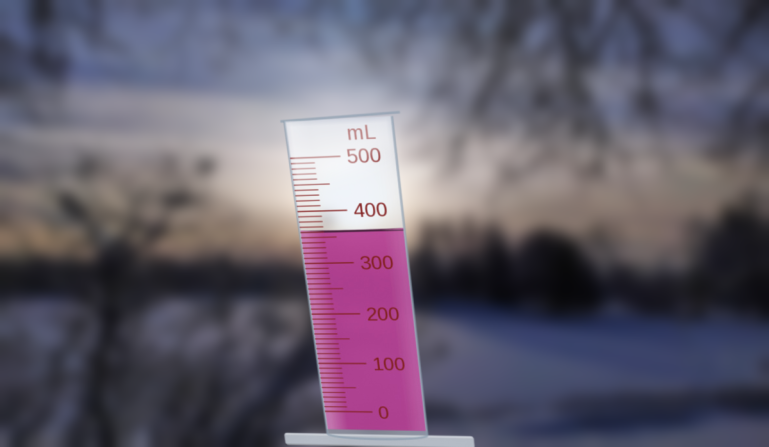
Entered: 360; mL
